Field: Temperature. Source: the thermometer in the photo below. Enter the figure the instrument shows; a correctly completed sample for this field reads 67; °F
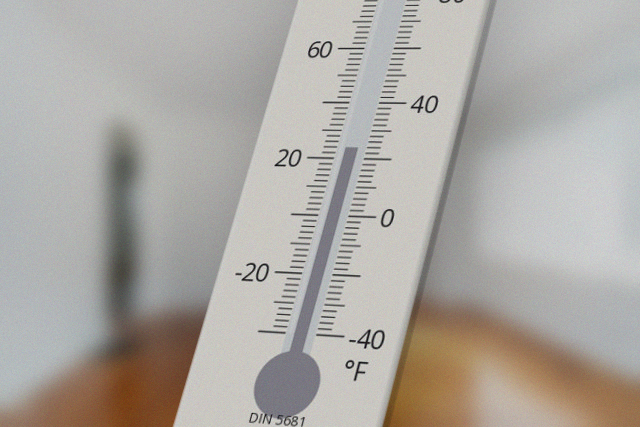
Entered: 24; °F
